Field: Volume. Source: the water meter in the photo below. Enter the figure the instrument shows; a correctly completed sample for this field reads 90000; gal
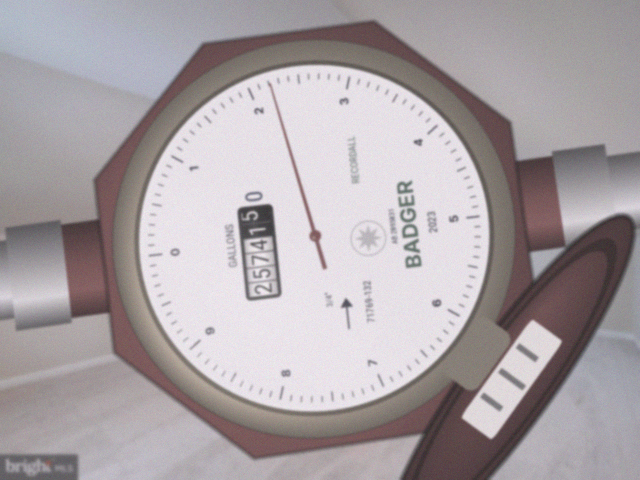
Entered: 2574152.2; gal
